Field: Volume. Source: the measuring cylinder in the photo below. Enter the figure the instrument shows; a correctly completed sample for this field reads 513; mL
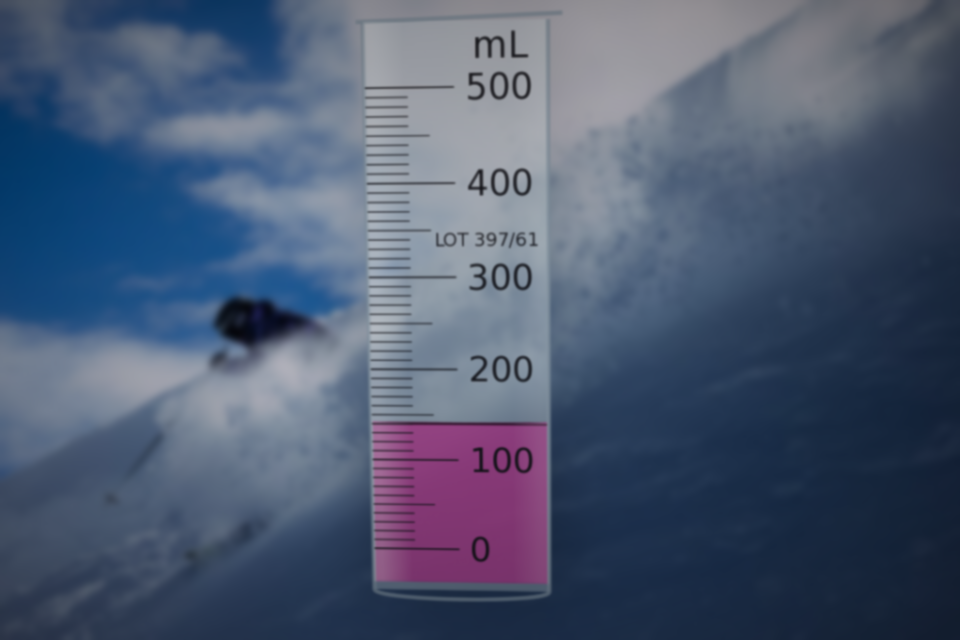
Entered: 140; mL
